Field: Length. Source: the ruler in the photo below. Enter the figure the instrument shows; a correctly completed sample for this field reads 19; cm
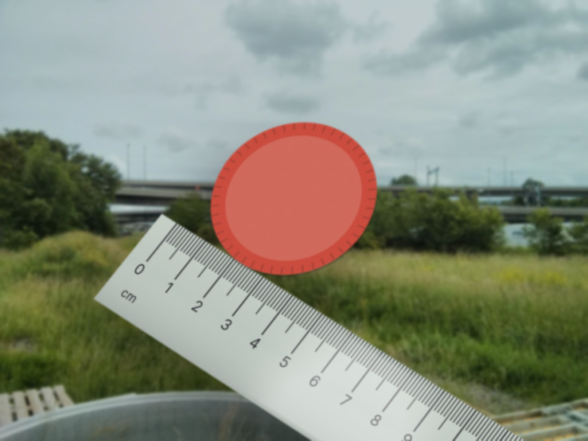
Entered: 4.5; cm
